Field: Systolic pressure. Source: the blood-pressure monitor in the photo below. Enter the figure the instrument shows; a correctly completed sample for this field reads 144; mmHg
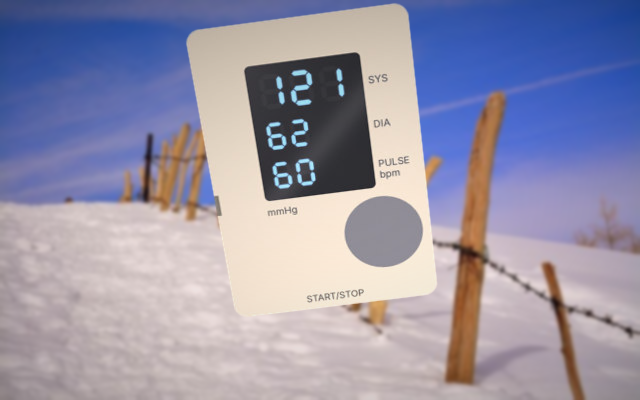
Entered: 121; mmHg
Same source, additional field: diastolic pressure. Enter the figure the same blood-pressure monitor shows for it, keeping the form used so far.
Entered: 62; mmHg
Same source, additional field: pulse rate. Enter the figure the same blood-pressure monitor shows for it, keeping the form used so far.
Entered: 60; bpm
